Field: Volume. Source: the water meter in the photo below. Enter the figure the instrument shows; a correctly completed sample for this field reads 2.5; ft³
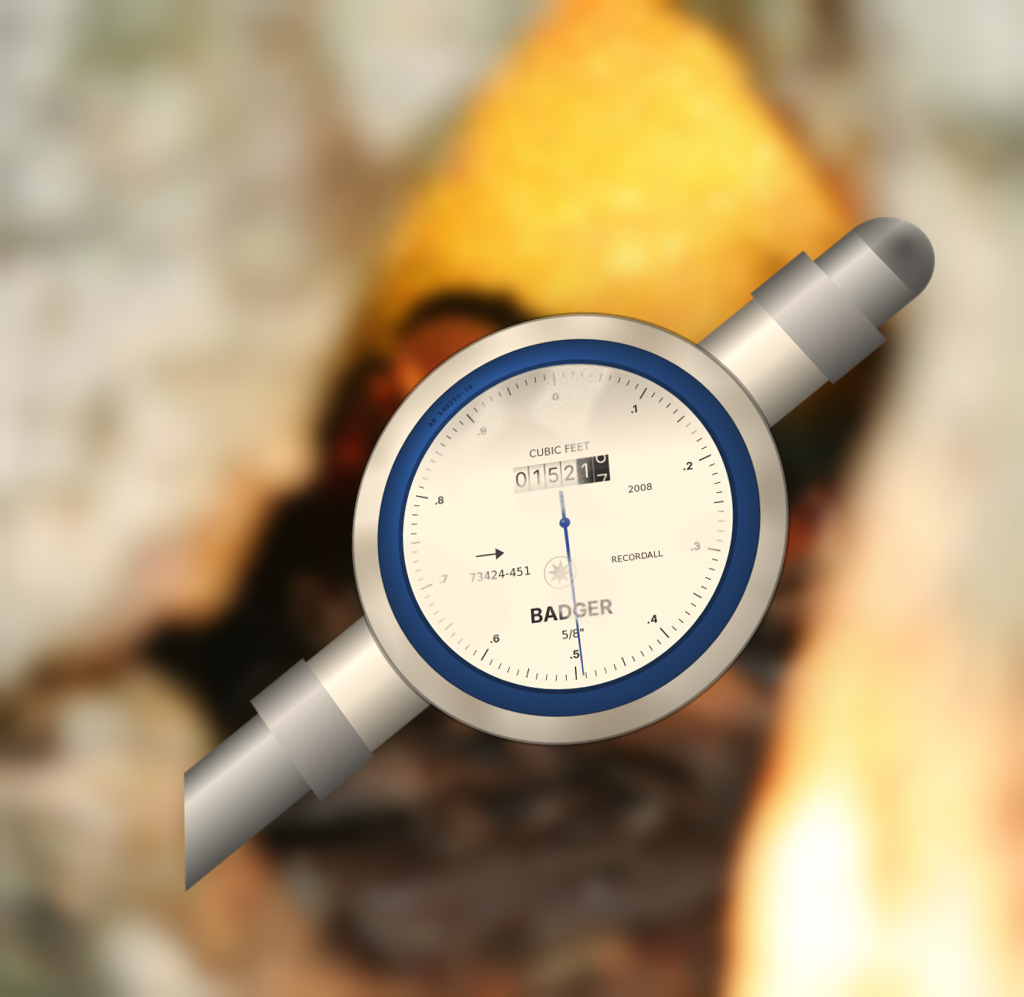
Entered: 15216.49; ft³
